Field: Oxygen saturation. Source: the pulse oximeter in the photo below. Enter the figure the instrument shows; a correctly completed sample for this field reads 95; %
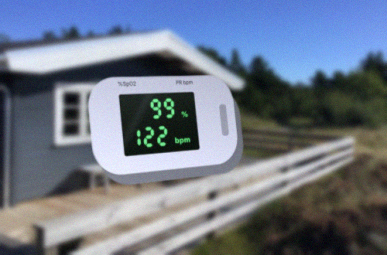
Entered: 99; %
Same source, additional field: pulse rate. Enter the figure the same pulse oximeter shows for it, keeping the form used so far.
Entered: 122; bpm
